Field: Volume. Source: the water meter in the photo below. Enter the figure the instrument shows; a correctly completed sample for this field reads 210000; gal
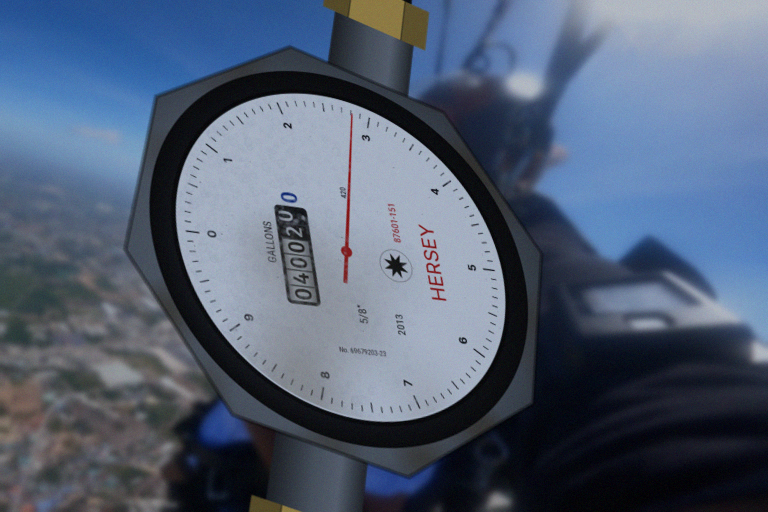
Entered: 400202.8; gal
